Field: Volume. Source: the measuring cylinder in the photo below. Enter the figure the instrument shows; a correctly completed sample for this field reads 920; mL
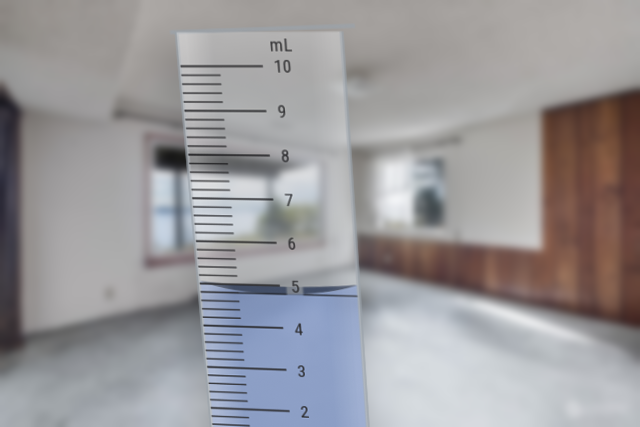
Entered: 4.8; mL
